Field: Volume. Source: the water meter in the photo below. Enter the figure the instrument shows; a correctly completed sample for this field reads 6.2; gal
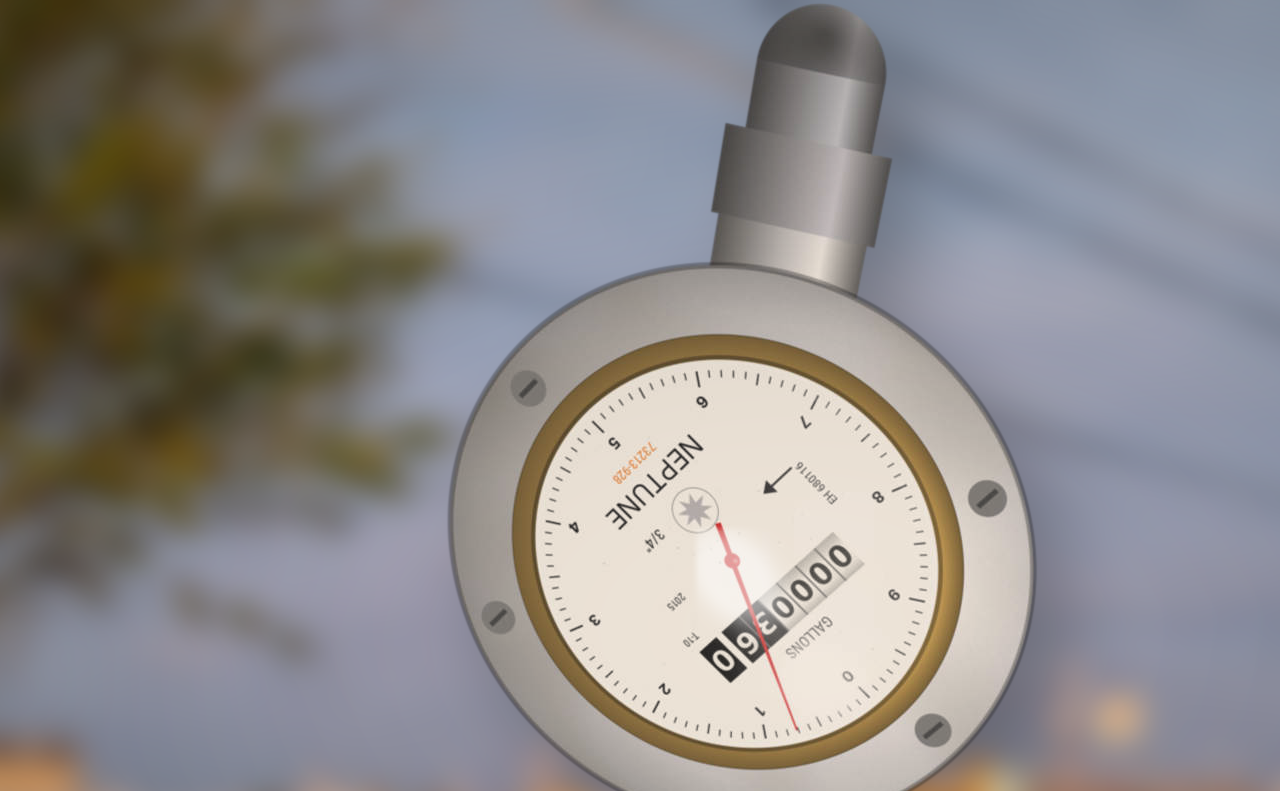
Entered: 360.7; gal
